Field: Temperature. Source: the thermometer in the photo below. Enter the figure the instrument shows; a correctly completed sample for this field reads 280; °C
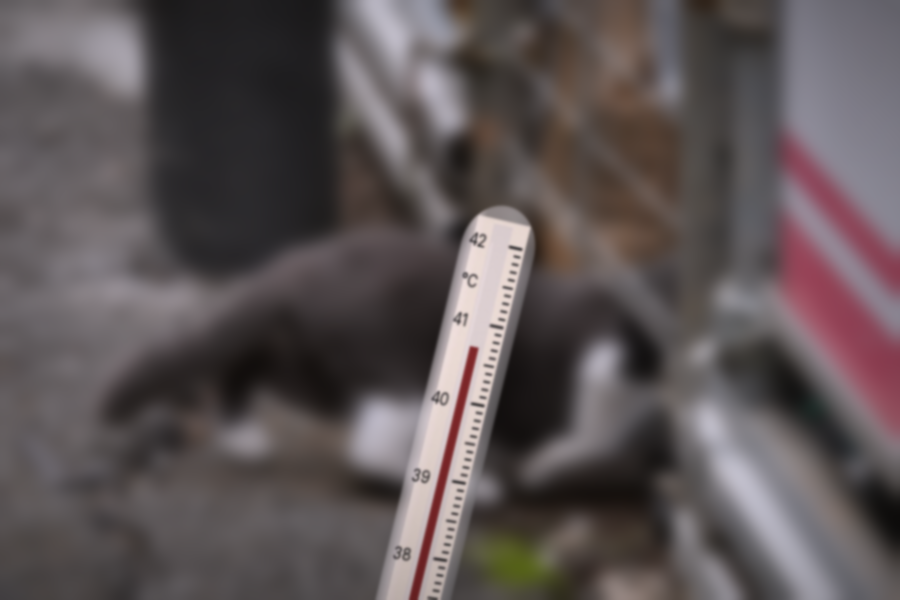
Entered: 40.7; °C
